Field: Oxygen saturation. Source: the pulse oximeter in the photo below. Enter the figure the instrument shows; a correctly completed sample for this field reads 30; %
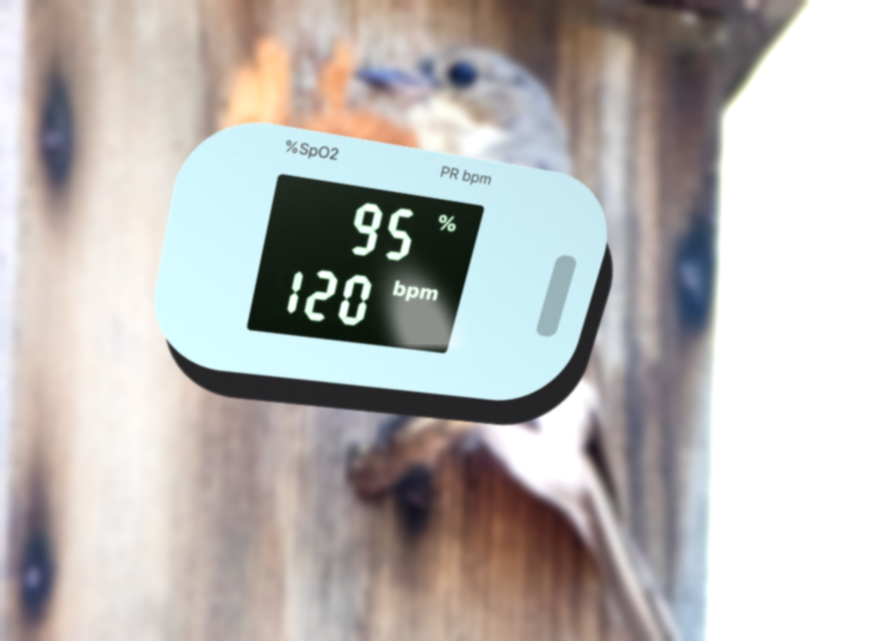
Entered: 95; %
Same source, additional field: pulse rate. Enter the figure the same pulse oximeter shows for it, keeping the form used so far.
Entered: 120; bpm
